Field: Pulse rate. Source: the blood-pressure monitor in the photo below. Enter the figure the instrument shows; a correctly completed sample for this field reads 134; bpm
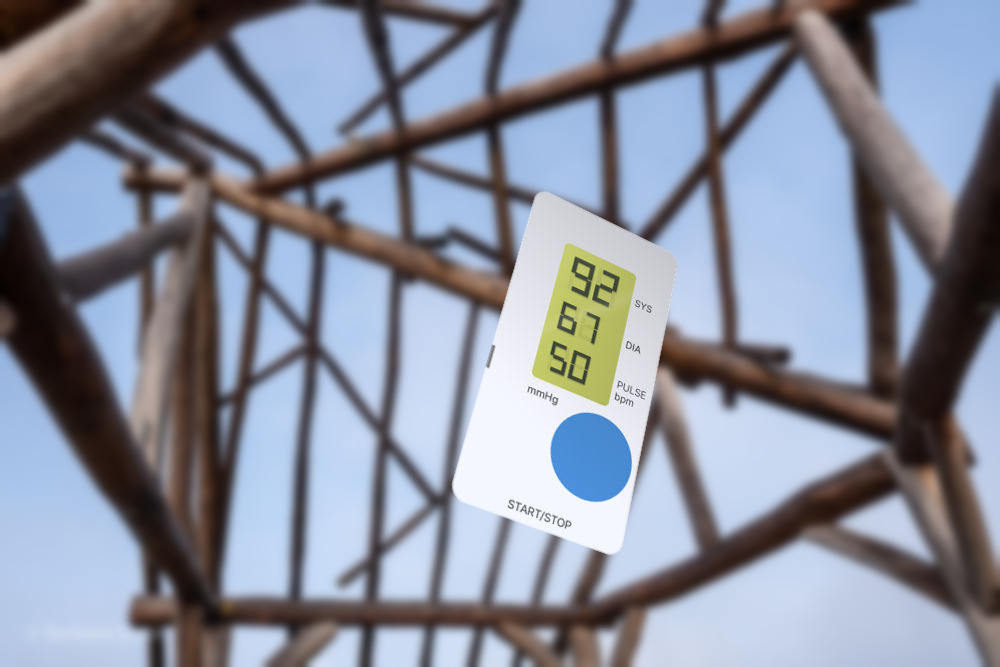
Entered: 50; bpm
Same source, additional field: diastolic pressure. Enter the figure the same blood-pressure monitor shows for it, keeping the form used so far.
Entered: 67; mmHg
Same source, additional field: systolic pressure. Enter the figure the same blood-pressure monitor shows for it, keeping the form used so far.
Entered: 92; mmHg
